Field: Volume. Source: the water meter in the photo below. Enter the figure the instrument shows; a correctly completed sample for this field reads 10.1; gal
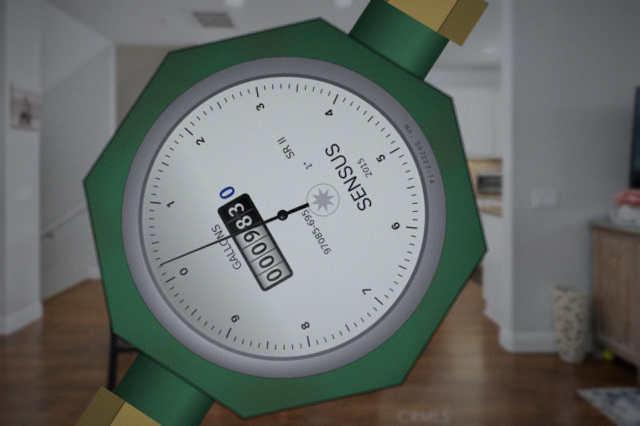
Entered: 9830.2; gal
